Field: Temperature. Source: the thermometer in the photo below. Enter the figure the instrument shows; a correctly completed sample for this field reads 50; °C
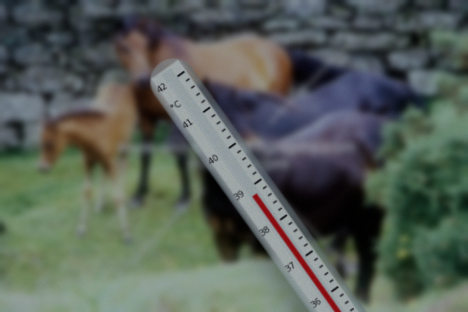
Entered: 38.8; °C
